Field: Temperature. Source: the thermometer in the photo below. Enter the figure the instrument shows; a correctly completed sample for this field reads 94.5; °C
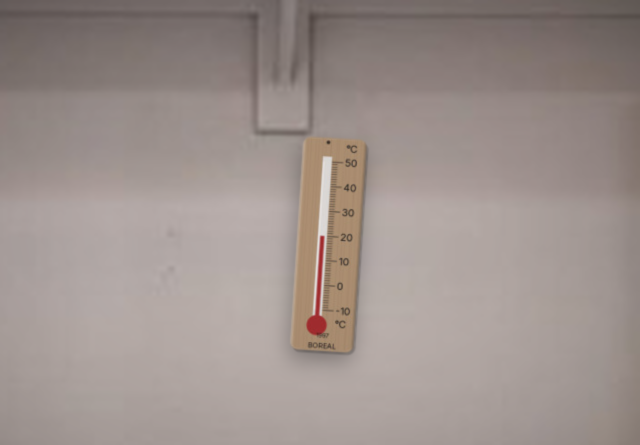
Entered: 20; °C
